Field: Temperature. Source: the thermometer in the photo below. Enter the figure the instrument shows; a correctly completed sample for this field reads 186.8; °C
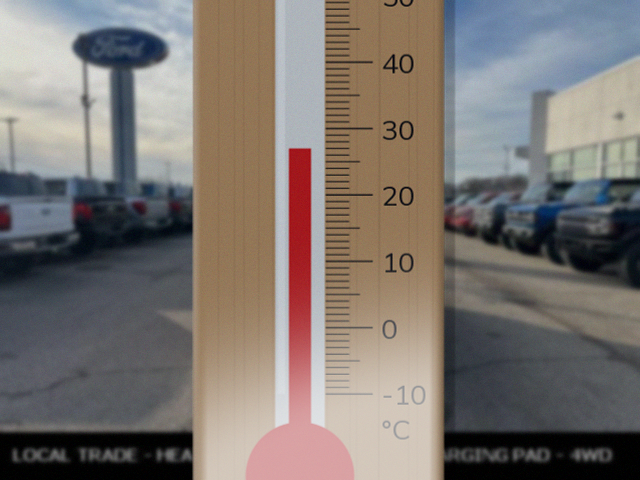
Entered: 27; °C
